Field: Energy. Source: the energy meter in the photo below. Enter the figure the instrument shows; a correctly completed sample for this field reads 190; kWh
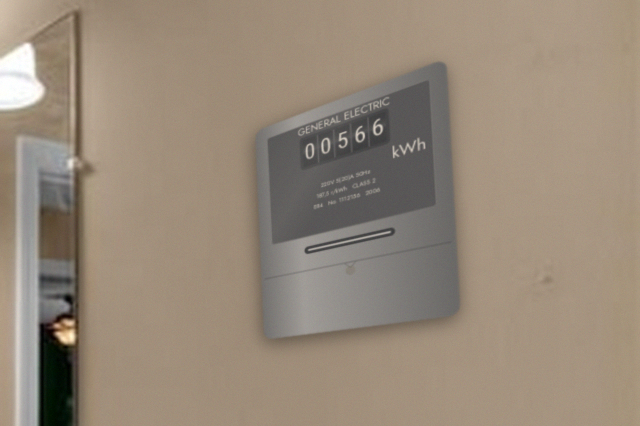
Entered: 566; kWh
